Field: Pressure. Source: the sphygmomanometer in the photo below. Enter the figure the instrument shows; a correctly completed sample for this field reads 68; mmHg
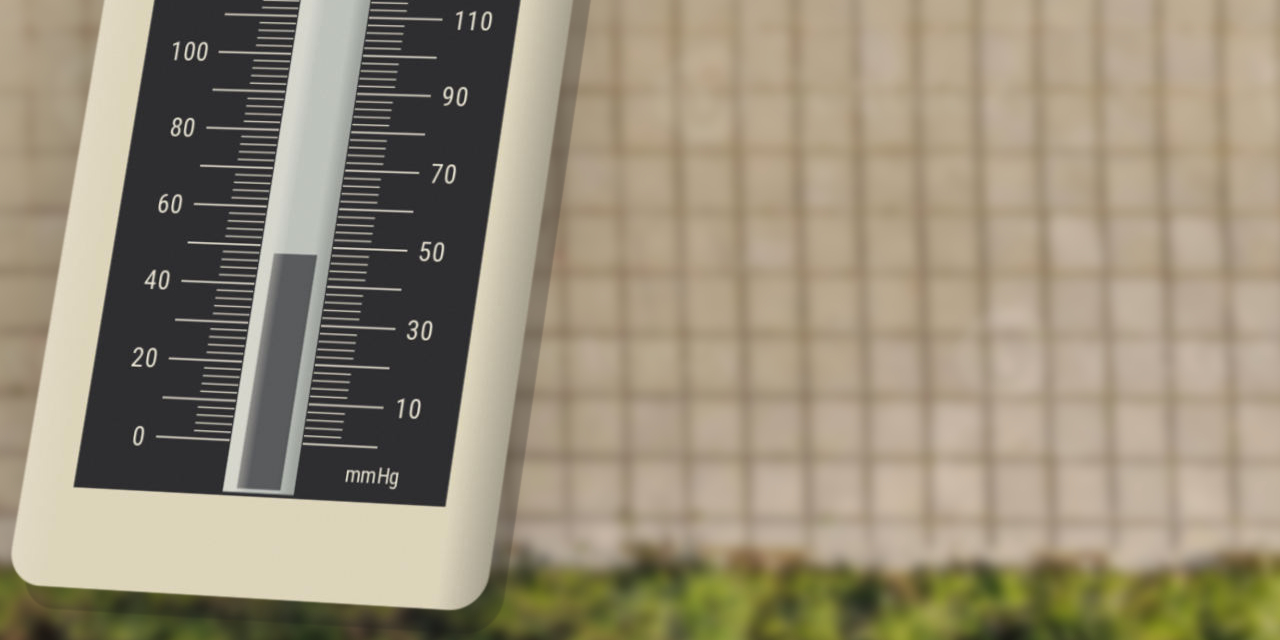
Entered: 48; mmHg
